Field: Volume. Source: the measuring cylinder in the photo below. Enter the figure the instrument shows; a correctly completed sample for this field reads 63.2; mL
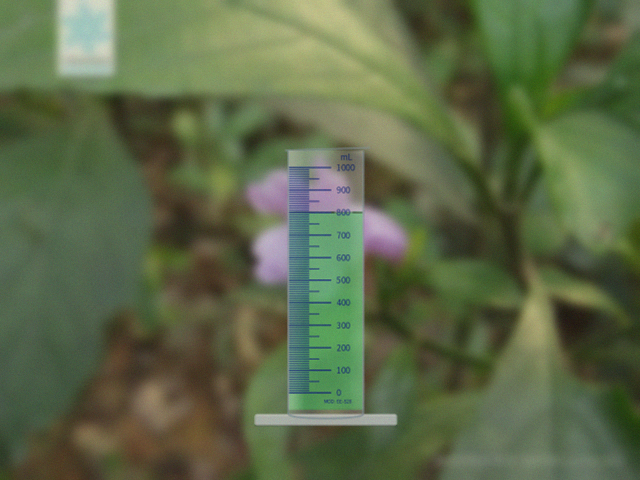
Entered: 800; mL
